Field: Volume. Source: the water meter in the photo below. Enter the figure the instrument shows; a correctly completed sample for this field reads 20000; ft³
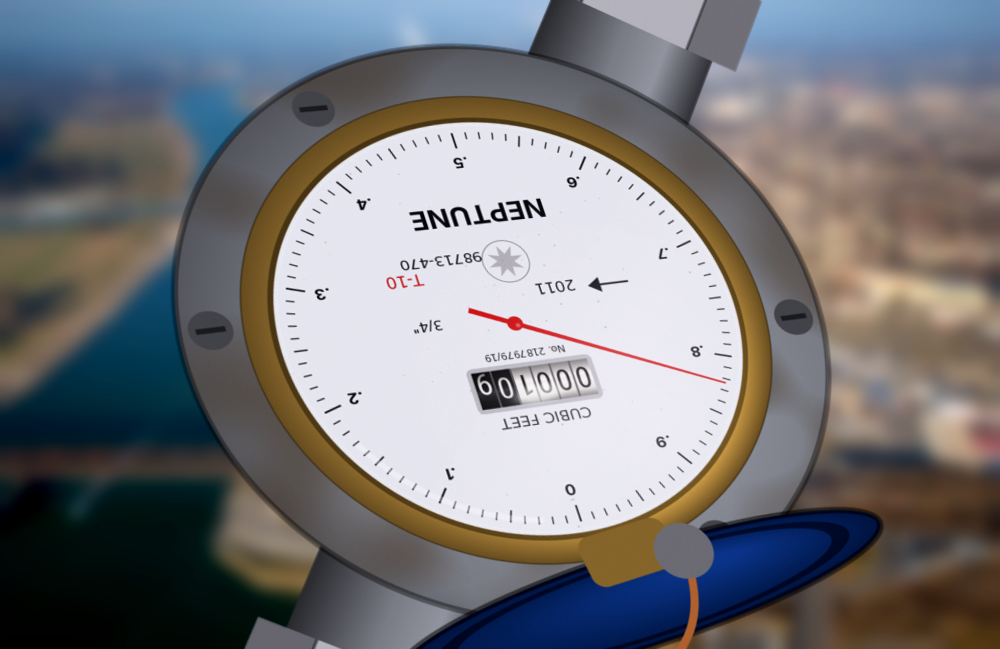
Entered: 108.82; ft³
